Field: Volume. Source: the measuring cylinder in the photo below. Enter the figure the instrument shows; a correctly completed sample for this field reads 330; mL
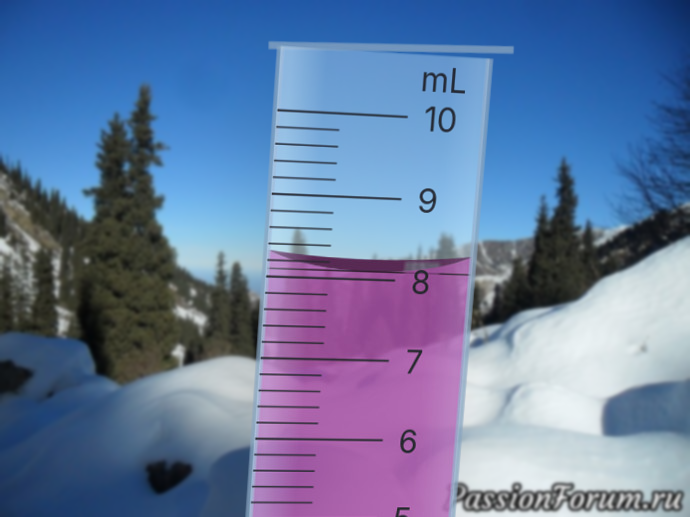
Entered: 8.1; mL
